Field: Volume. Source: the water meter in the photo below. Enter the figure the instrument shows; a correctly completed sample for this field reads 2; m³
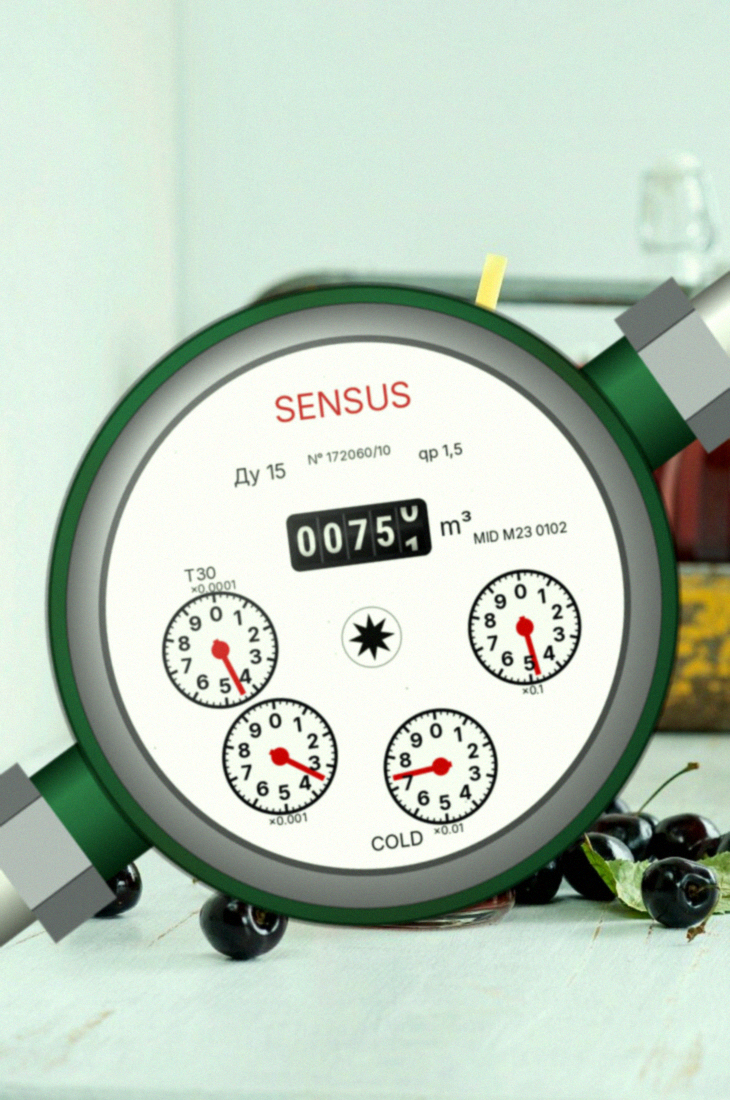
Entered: 750.4734; m³
